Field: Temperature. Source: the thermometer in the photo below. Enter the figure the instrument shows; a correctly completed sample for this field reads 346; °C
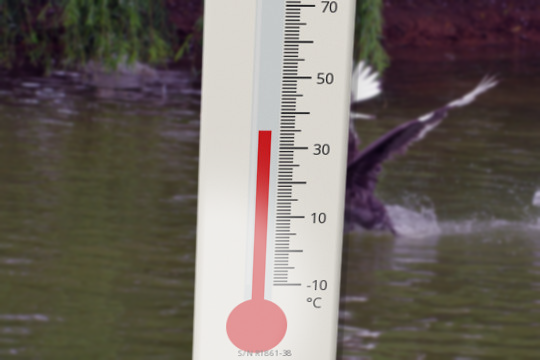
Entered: 35; °C
